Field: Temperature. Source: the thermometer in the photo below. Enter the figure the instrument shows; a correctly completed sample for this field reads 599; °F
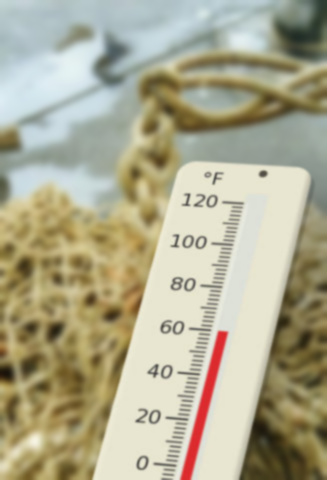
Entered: 60; °F
